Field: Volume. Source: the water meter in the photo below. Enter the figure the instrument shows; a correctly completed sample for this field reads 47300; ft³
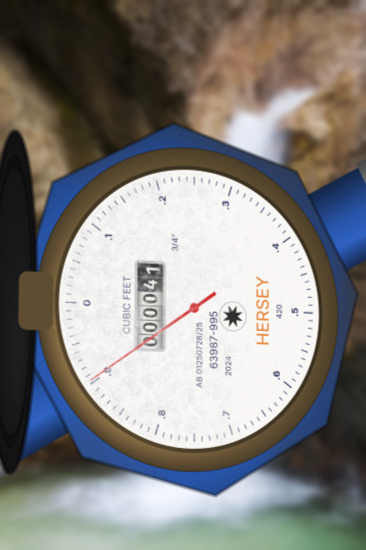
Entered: 40.90; ft³
